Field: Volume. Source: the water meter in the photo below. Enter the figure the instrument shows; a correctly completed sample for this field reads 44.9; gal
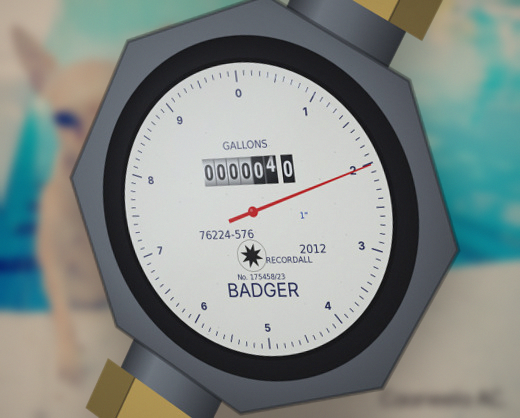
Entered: 42.0; gal
